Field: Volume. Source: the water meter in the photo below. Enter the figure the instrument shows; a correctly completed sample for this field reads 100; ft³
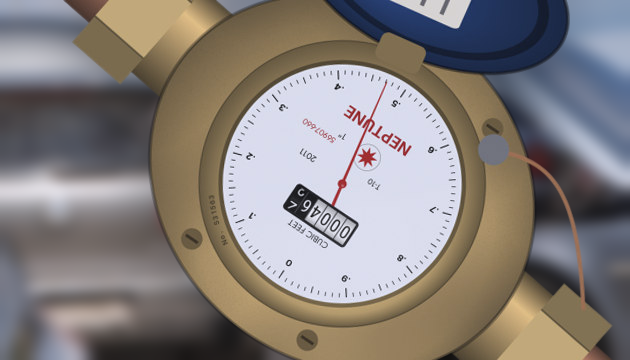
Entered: 462.47; ft³
